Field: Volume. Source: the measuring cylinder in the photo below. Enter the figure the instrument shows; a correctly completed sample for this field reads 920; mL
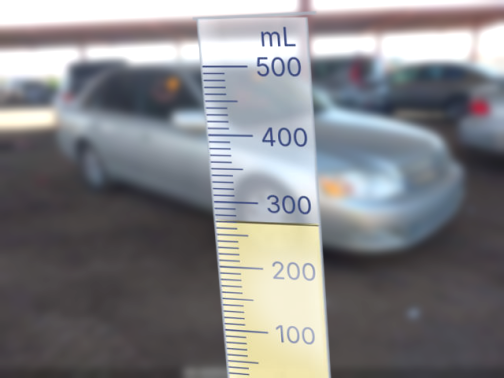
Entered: 270; mL
